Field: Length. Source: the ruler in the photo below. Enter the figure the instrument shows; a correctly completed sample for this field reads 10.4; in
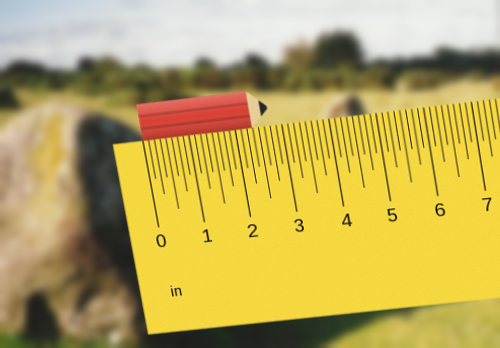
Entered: 2.75; in
